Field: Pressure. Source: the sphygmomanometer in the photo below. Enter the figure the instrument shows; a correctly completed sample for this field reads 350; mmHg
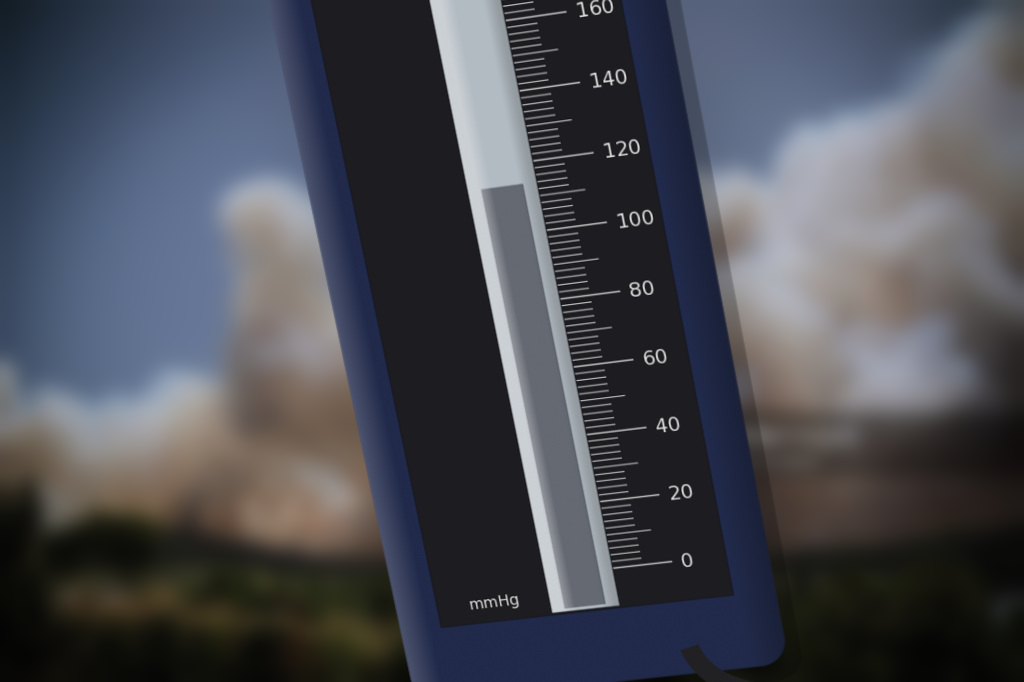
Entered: 114; mmHg
